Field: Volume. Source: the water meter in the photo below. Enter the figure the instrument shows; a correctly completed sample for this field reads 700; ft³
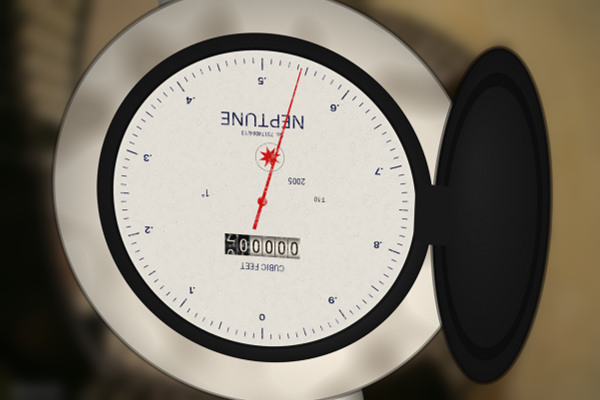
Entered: 6.54; ft³
